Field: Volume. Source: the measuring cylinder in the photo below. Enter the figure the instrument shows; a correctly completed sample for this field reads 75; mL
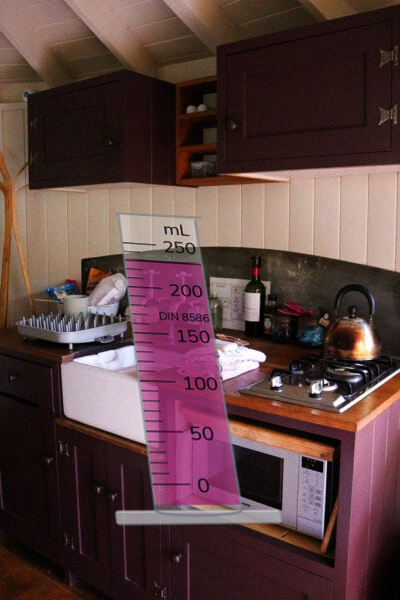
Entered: 230; mL
